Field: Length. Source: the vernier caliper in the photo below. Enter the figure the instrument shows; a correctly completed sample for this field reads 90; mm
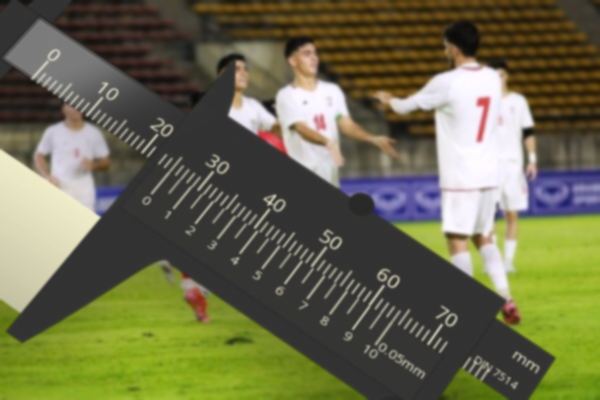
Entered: 25.0; mm
